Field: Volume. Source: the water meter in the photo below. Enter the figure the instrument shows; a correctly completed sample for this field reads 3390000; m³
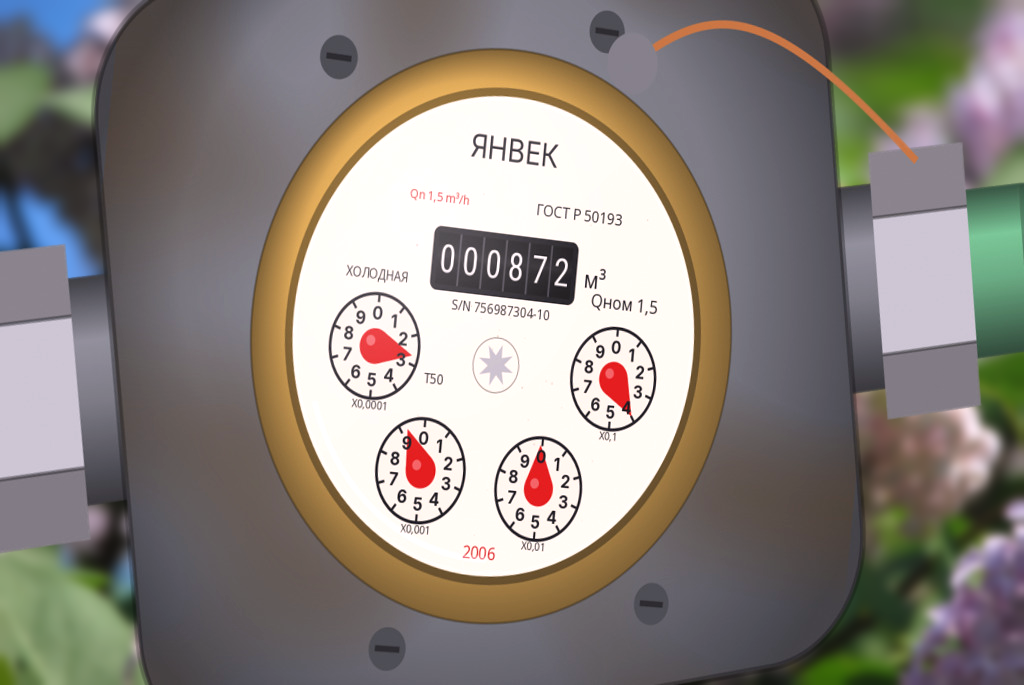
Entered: 872.3992; m³
